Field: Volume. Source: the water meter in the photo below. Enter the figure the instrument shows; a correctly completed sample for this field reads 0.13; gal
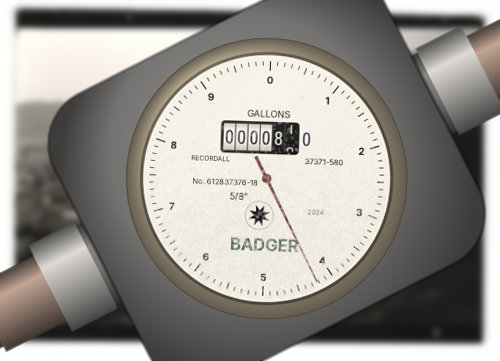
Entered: 814.2; gal
